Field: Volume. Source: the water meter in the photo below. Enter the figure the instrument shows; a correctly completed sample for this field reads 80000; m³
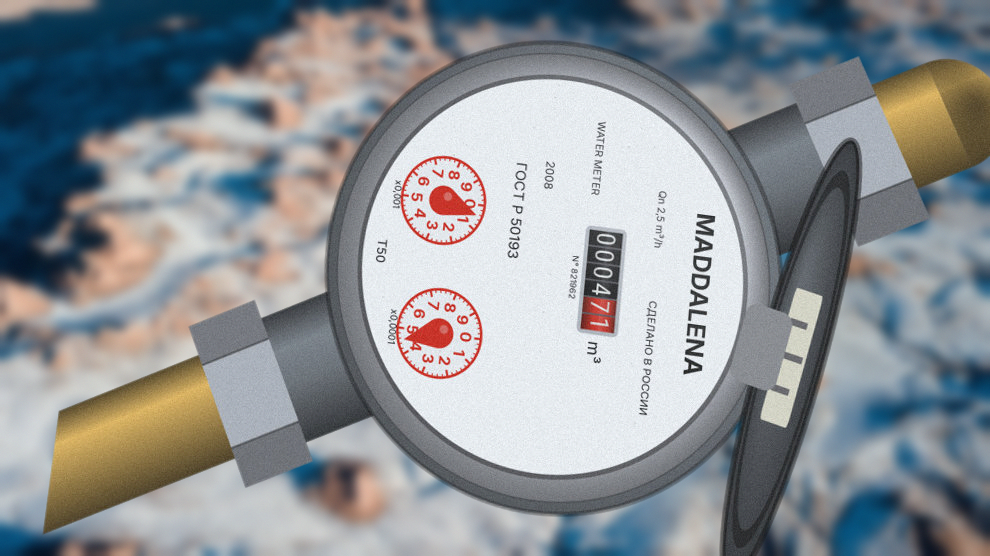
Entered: 4.7104; m³
